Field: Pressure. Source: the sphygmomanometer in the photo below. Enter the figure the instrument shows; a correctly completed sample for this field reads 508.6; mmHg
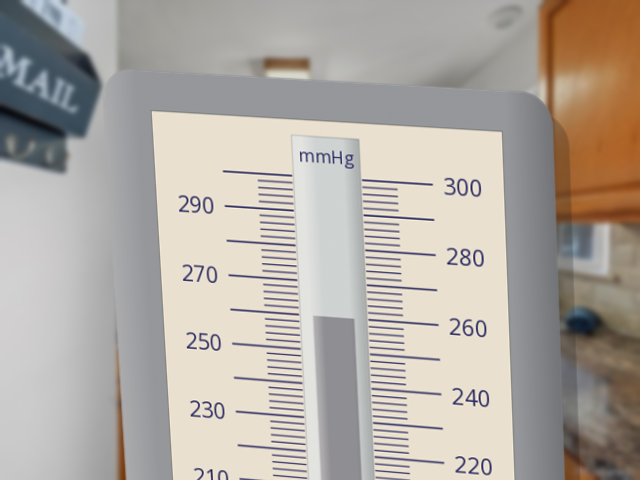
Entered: 260; mmHg
